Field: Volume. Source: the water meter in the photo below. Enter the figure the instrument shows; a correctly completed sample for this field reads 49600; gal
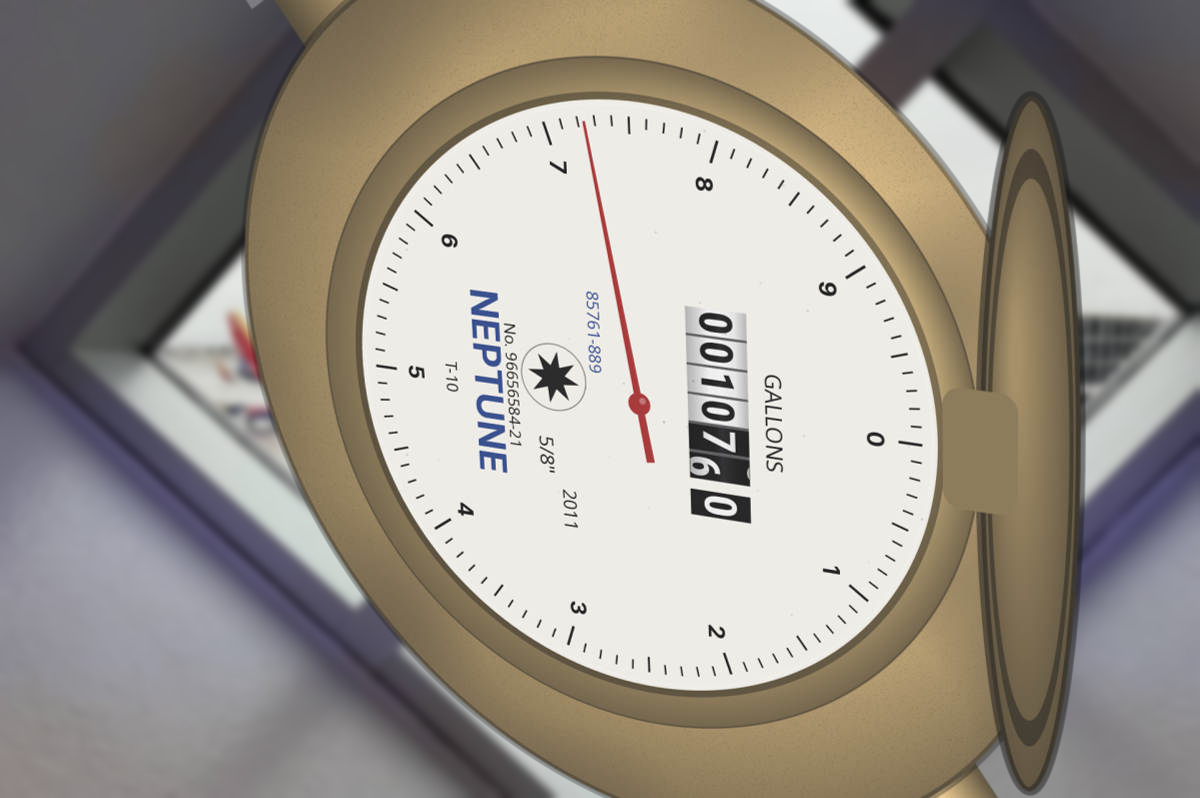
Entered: 10757.2; gal
